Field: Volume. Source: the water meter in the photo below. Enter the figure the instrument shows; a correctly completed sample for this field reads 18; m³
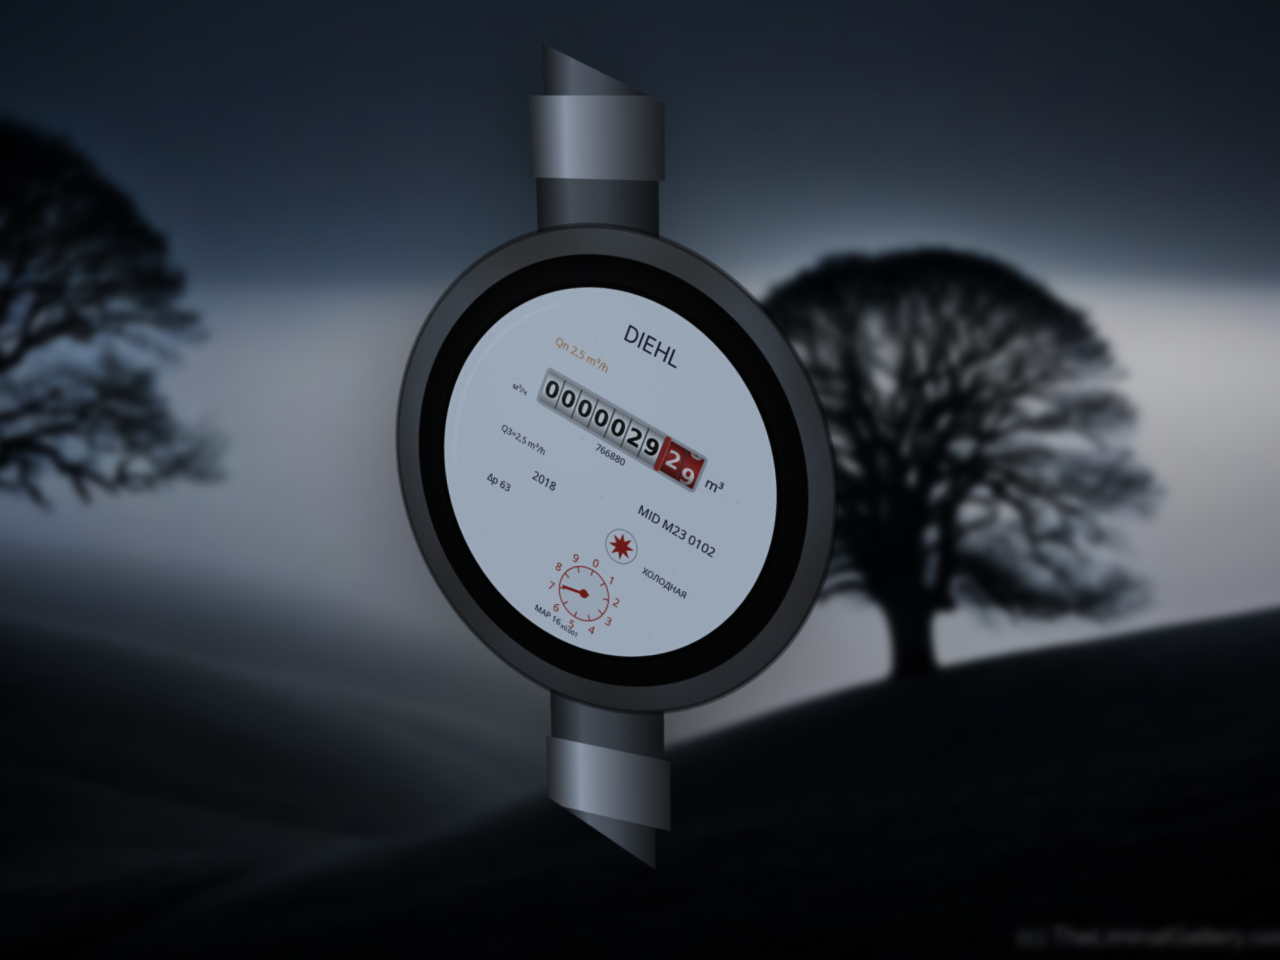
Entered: 29.287; m³
